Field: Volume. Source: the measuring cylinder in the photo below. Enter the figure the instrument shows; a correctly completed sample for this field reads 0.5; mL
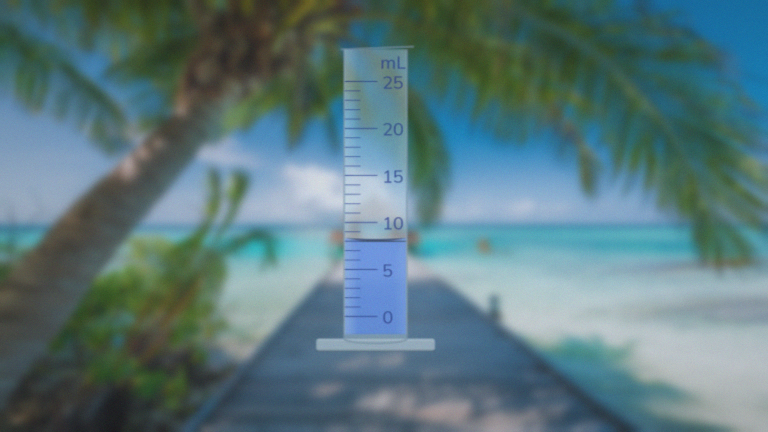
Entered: 8; mL
